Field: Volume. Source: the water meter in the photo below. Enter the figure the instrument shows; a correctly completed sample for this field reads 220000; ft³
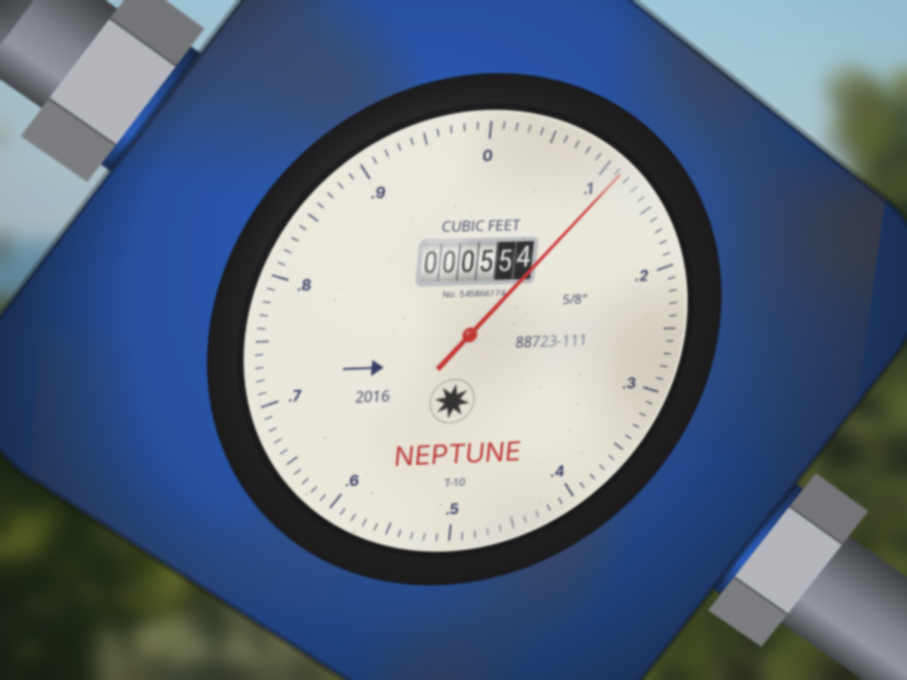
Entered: 554.11; ft³
